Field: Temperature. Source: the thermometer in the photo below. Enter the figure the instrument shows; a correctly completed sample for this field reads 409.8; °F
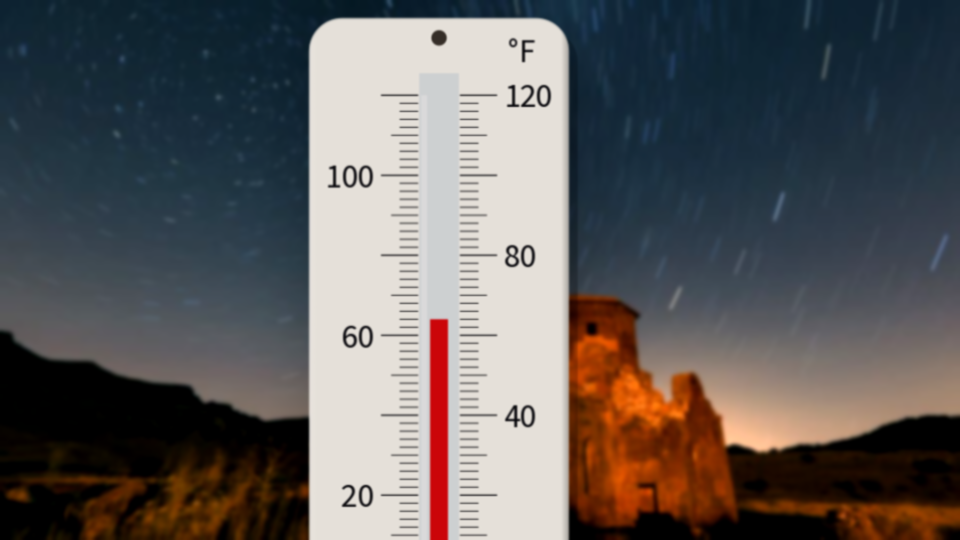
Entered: 64; °F
